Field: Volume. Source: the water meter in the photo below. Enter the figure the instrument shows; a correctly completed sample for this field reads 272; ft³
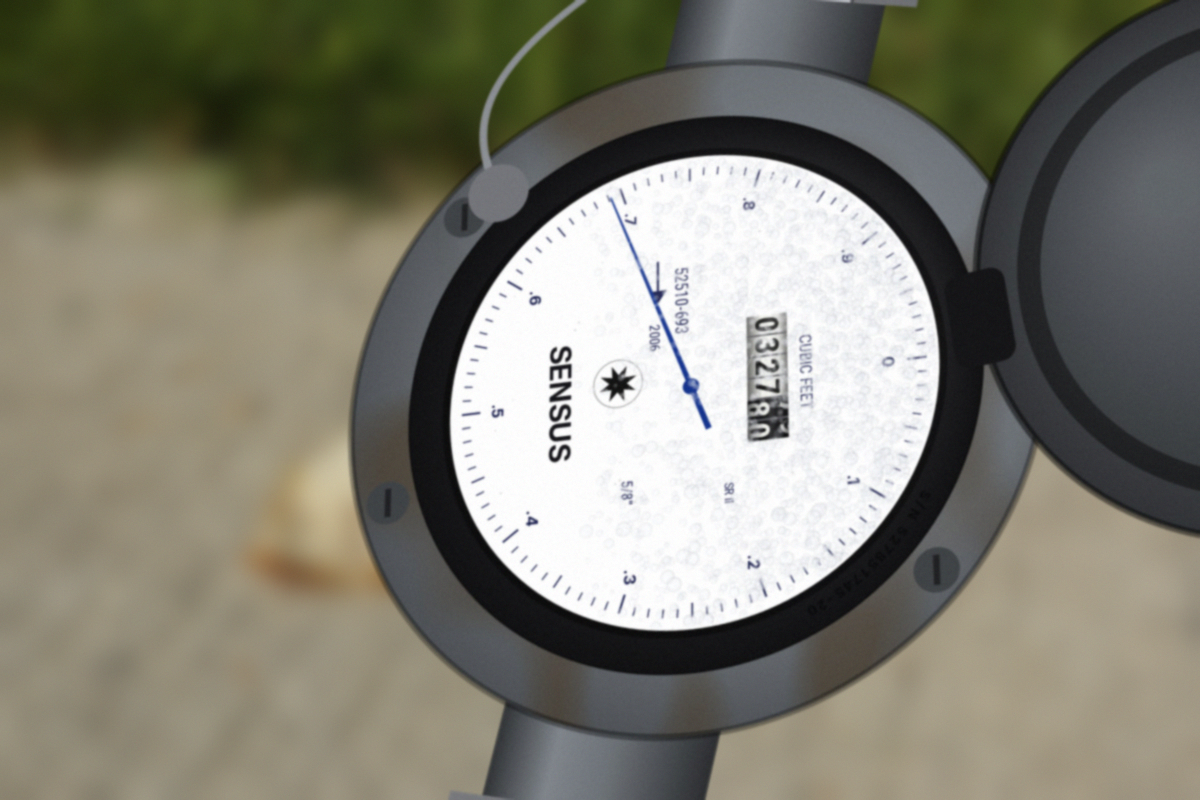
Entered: 32779.69; ft³
